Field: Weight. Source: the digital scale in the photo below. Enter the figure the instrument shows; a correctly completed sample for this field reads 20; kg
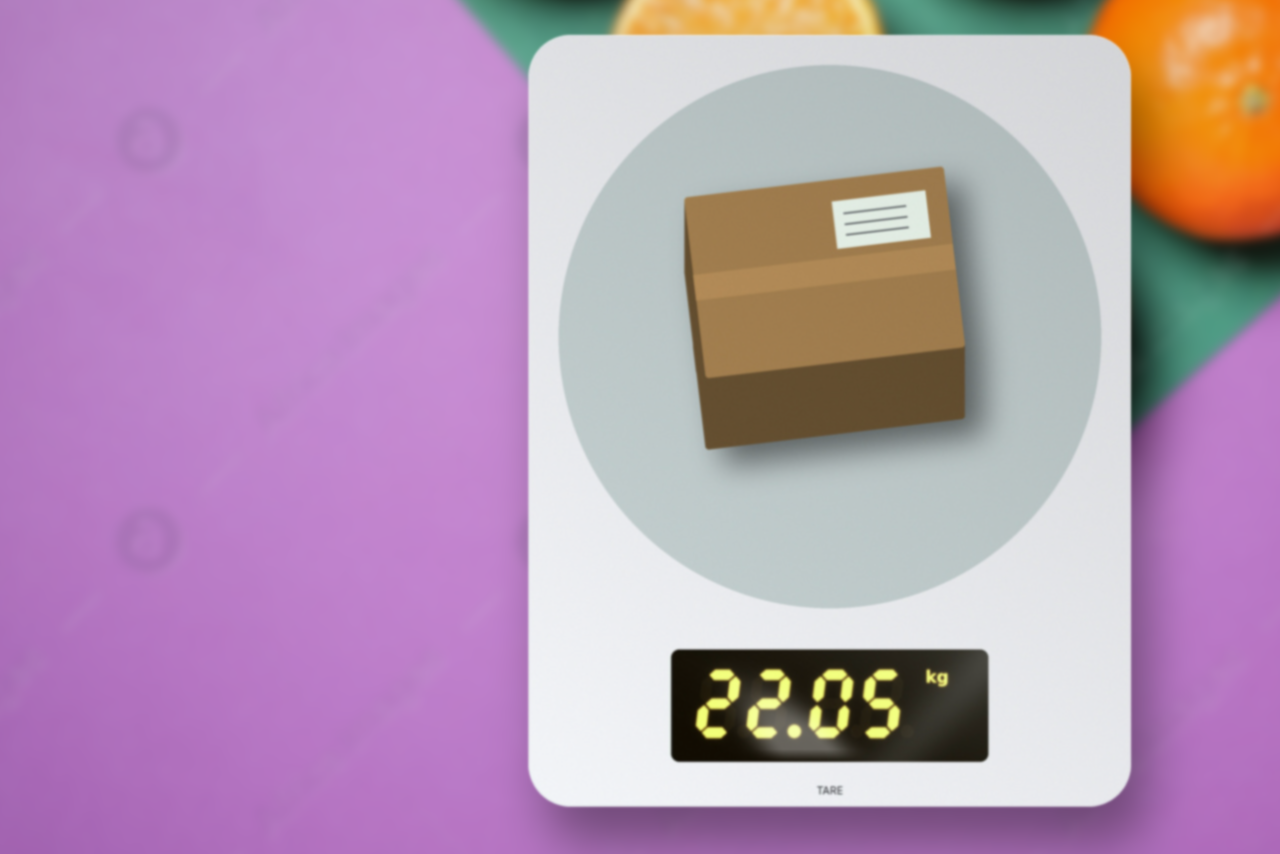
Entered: 22.05; kg
